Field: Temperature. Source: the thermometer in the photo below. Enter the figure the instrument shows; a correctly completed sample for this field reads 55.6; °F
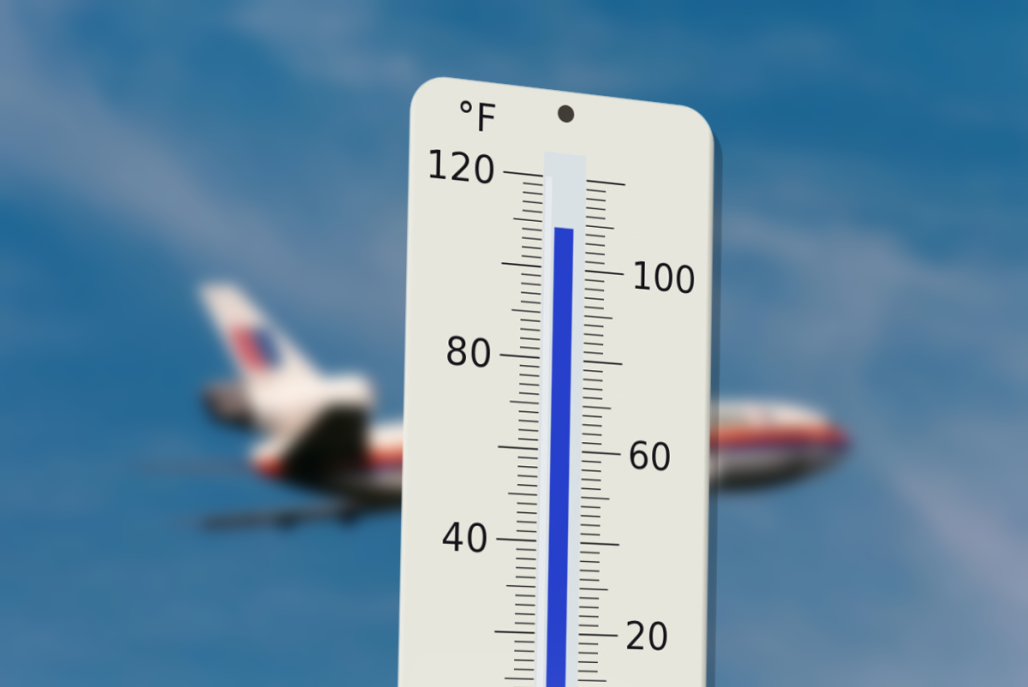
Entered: 109; °F
